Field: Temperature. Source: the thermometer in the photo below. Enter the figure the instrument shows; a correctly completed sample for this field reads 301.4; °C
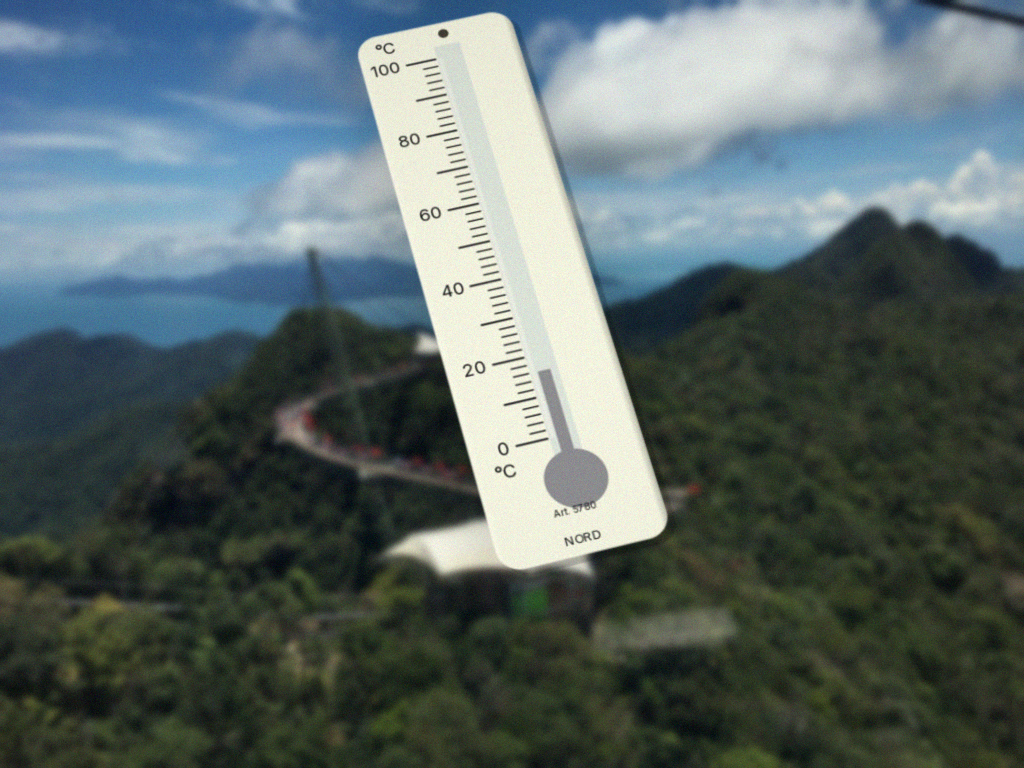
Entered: 16; °C
